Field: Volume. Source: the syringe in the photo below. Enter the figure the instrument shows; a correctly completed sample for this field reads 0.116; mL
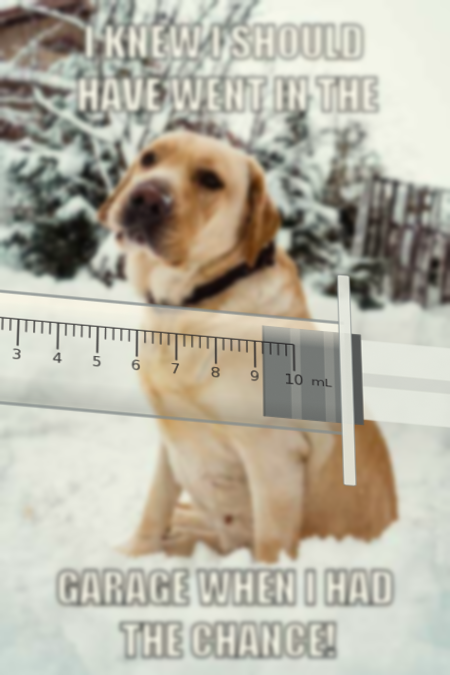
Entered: 9.2; mL
